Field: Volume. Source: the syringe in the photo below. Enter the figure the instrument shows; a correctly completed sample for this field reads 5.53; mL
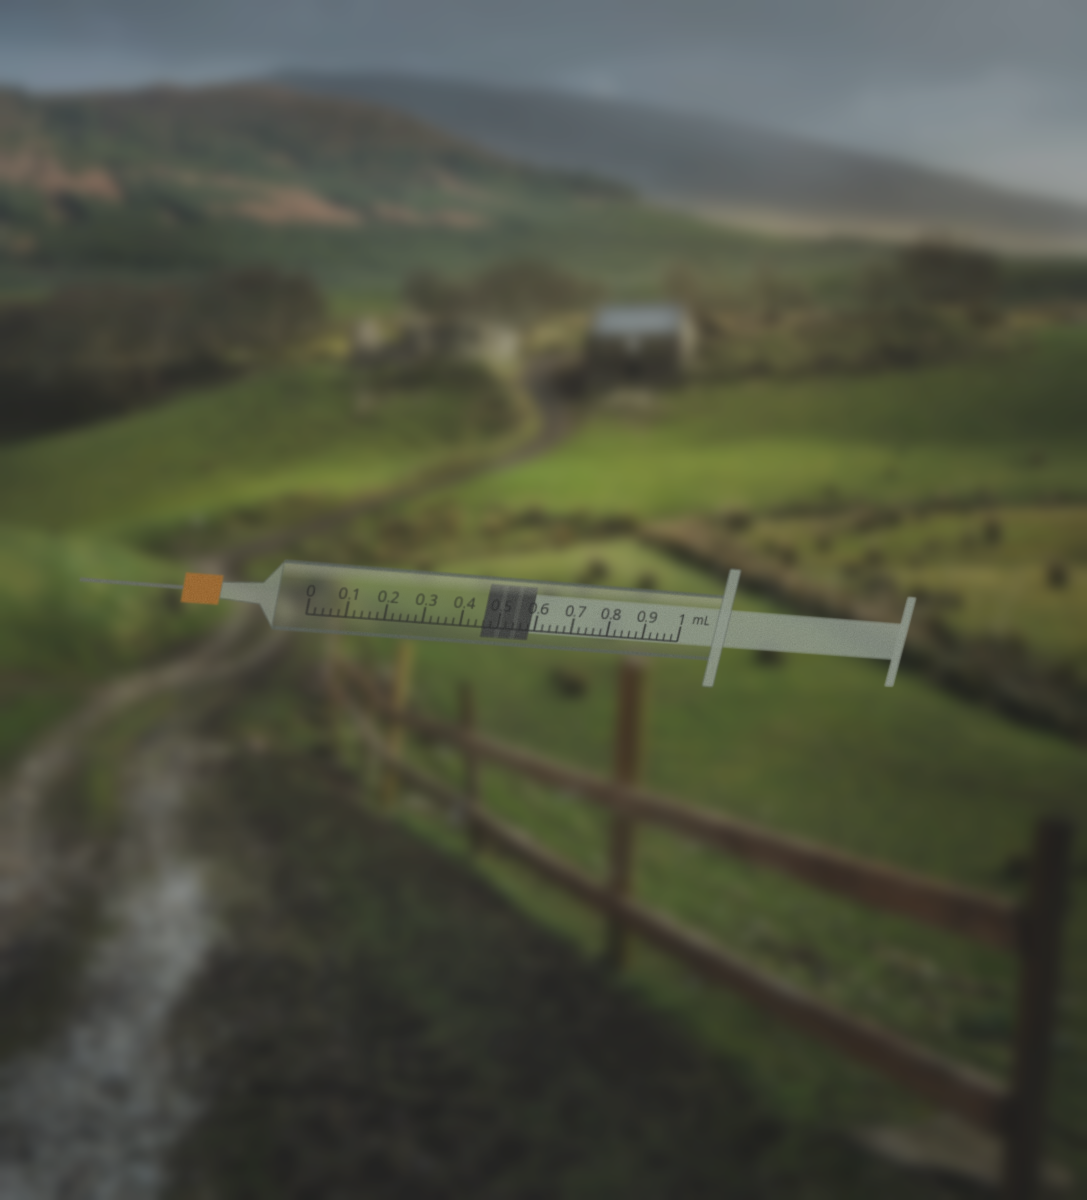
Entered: 0.46; mL
